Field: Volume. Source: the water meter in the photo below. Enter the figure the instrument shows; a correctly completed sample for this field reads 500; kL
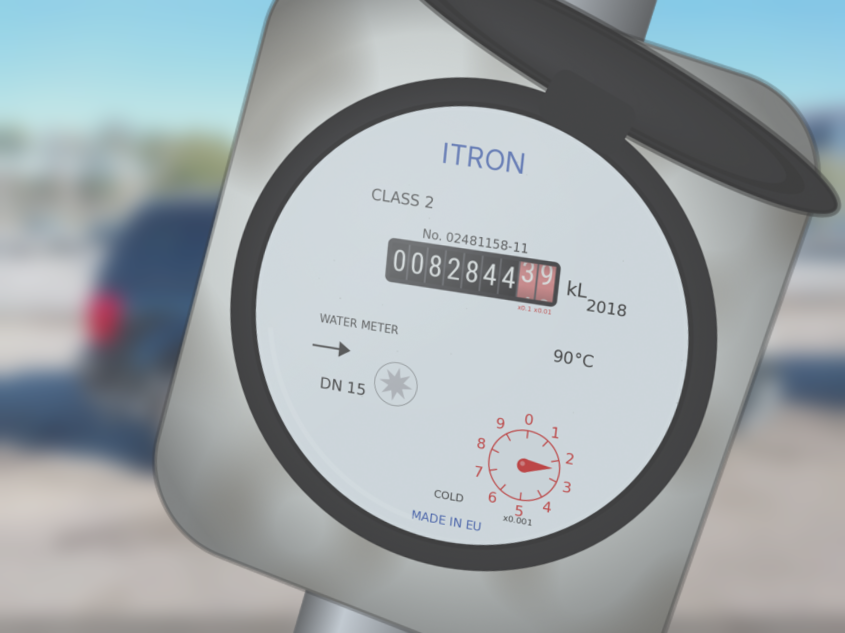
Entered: 82844.392; kL
